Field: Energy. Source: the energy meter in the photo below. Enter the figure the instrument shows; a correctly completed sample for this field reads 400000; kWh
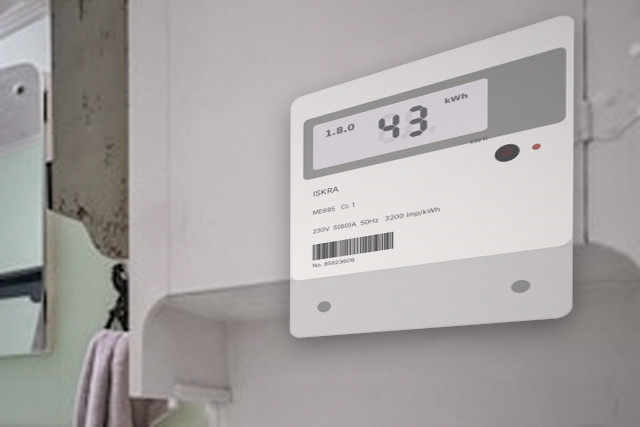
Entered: 43; kWh
